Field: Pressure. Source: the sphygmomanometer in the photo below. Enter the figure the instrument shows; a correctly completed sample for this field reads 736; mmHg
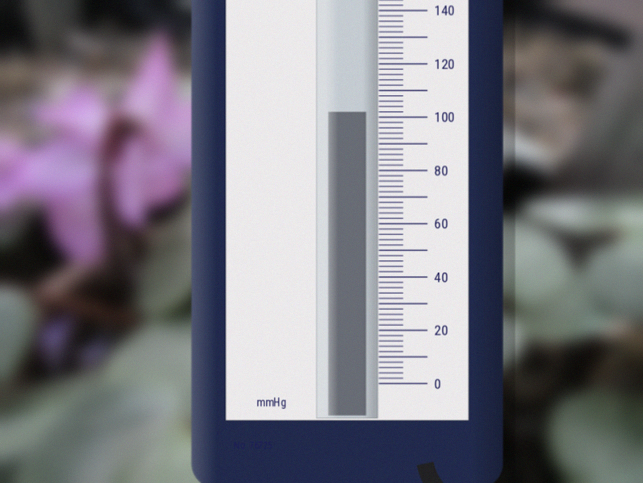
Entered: 102; mmHg
